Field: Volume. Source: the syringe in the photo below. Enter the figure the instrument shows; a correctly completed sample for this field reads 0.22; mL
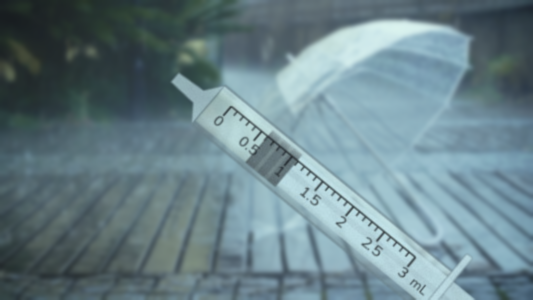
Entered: 0.6; mL
